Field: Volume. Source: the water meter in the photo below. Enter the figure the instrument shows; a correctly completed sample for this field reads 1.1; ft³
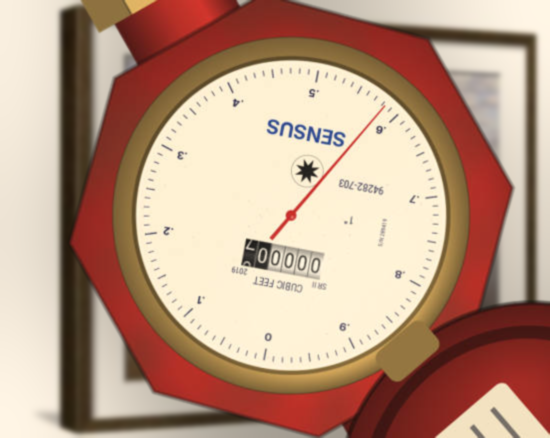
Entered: 6.58; ft³
